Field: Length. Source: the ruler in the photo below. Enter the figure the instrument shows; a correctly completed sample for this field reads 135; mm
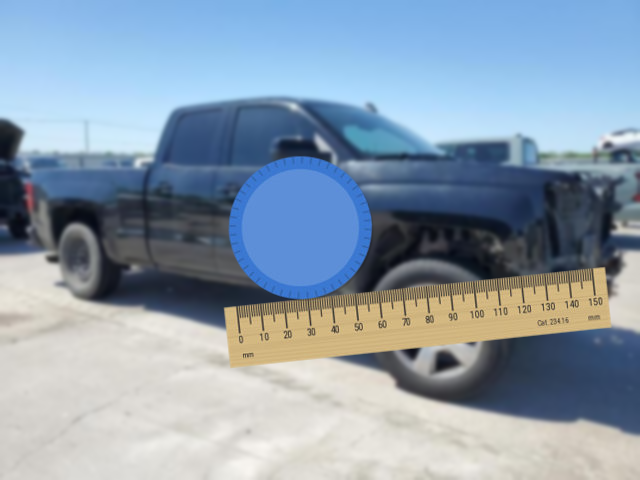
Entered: 60; mm
